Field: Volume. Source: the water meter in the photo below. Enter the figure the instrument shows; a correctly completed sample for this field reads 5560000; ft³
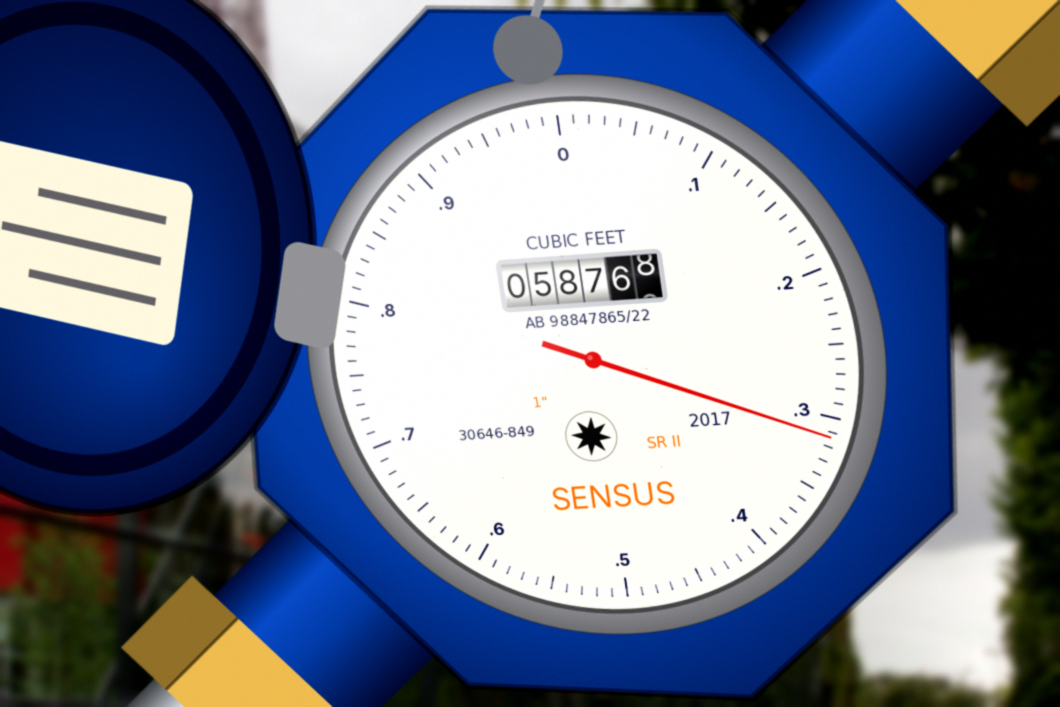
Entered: 58768.31; ft³
